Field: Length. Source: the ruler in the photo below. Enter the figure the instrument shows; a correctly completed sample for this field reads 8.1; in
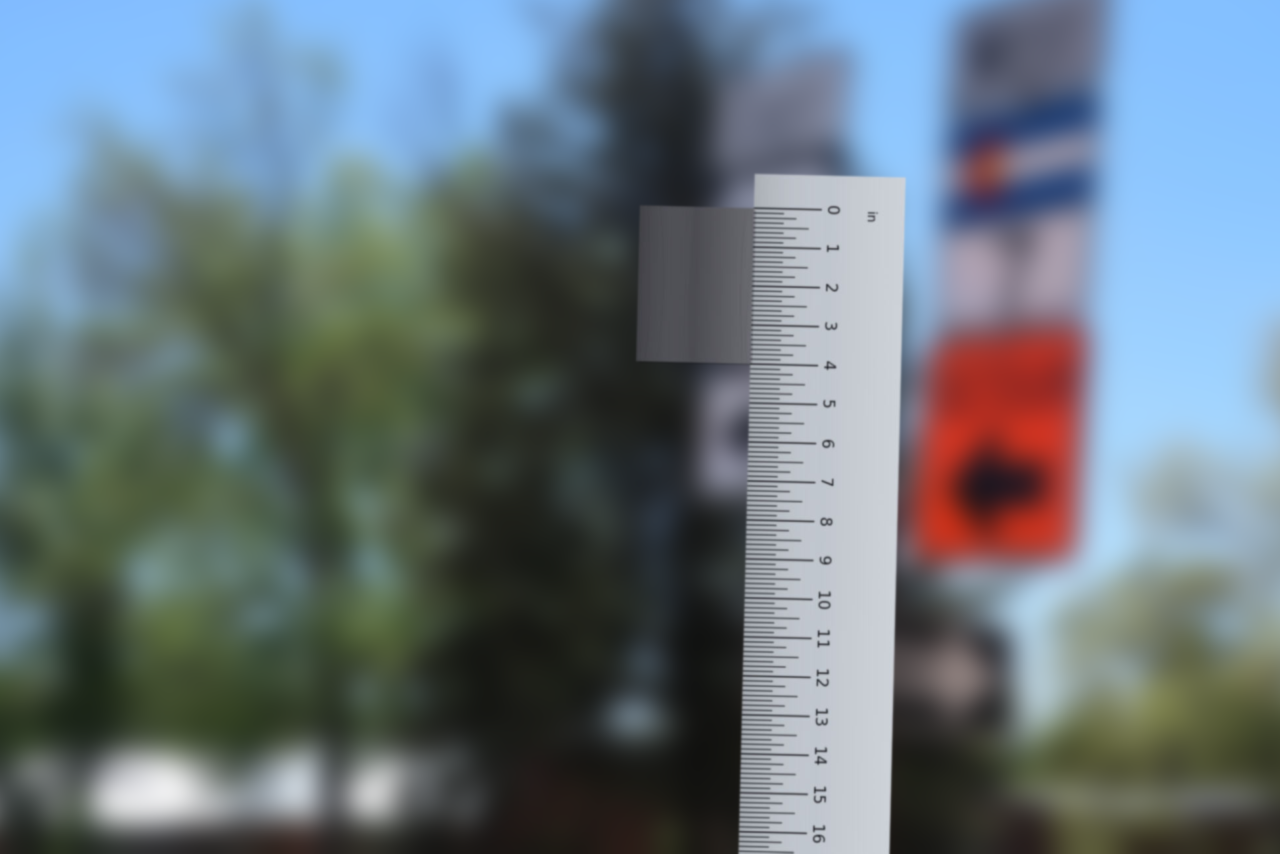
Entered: 4; in
